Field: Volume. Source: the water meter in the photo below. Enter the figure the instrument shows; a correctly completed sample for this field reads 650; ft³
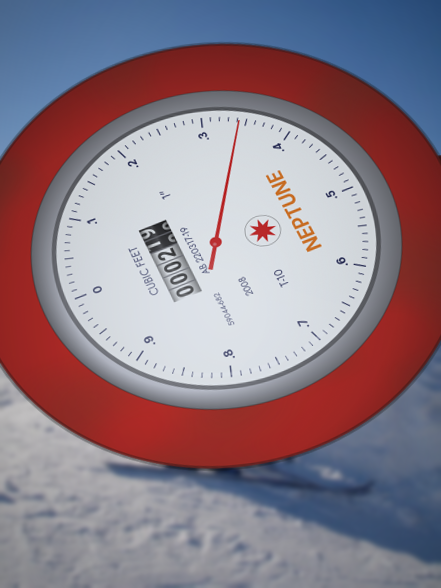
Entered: 219.34; ft³
